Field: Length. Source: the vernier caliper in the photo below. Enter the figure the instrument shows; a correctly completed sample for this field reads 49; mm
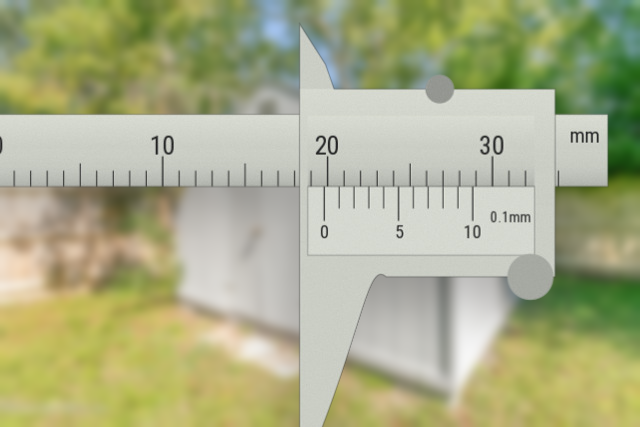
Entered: 19.8; mm
